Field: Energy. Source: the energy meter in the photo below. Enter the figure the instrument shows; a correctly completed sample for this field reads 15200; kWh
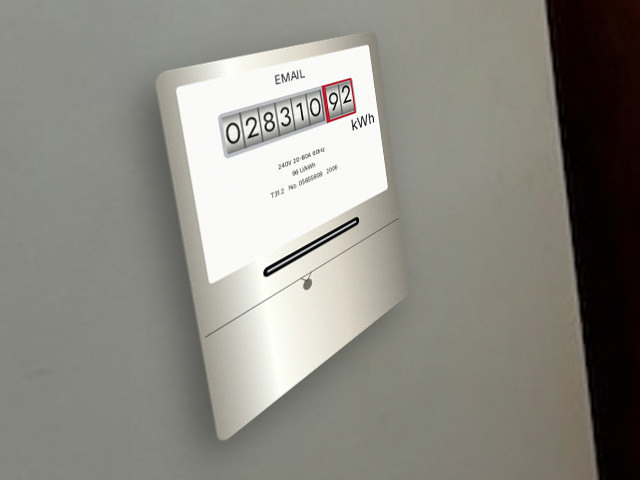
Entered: 28310.92; kWh
